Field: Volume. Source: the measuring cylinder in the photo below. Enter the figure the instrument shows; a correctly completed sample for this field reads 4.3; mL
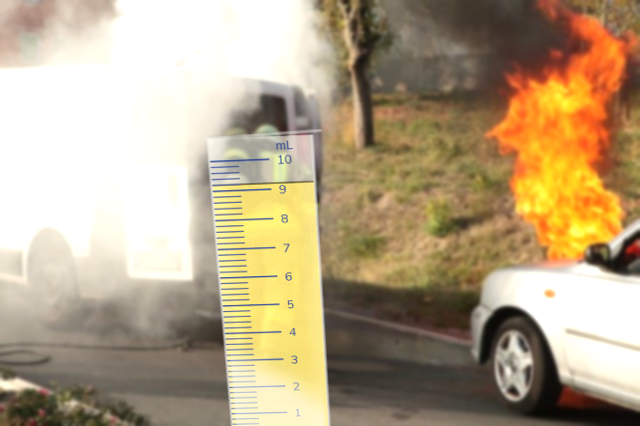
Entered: 9.2; mL
